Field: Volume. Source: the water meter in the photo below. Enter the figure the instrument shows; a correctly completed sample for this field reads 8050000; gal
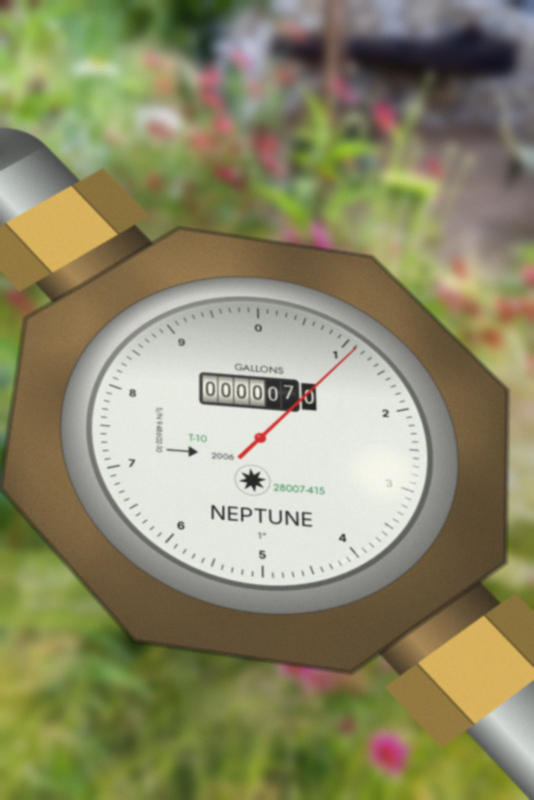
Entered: 71.1; gal
